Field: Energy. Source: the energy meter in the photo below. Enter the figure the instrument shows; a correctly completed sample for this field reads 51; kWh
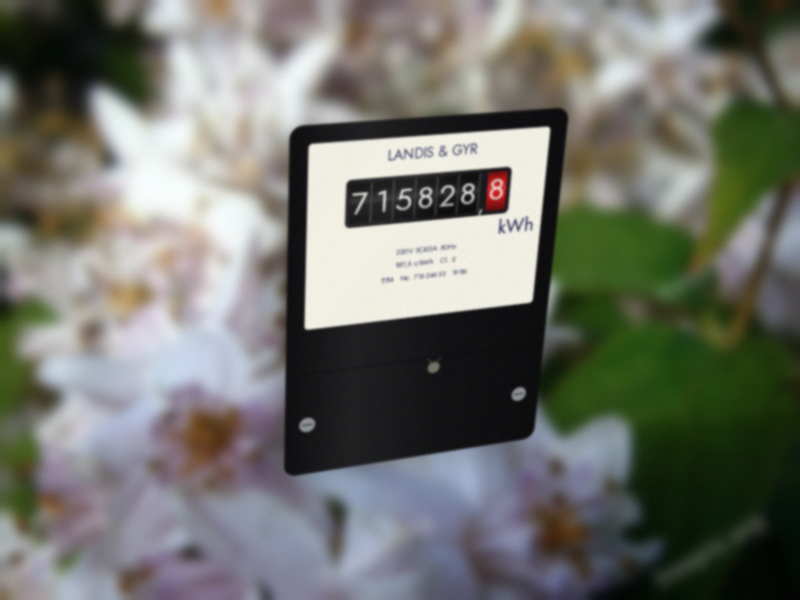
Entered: 715828.8; kWh
